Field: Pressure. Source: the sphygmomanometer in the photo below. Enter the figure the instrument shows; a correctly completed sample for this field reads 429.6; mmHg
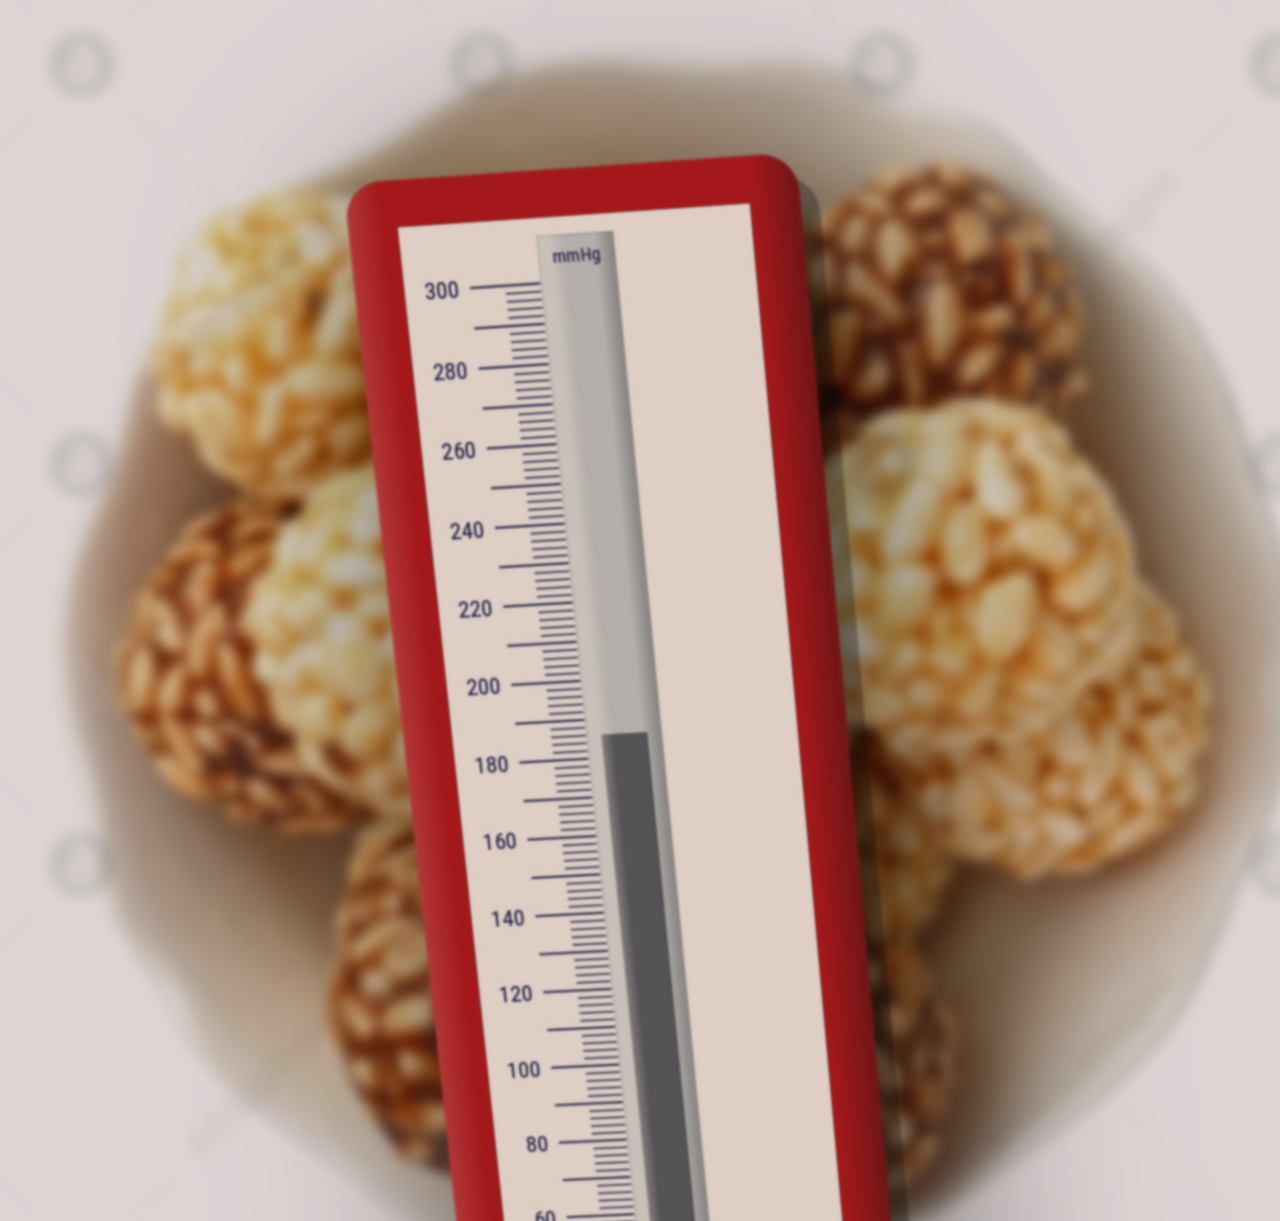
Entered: 186; mmHg
